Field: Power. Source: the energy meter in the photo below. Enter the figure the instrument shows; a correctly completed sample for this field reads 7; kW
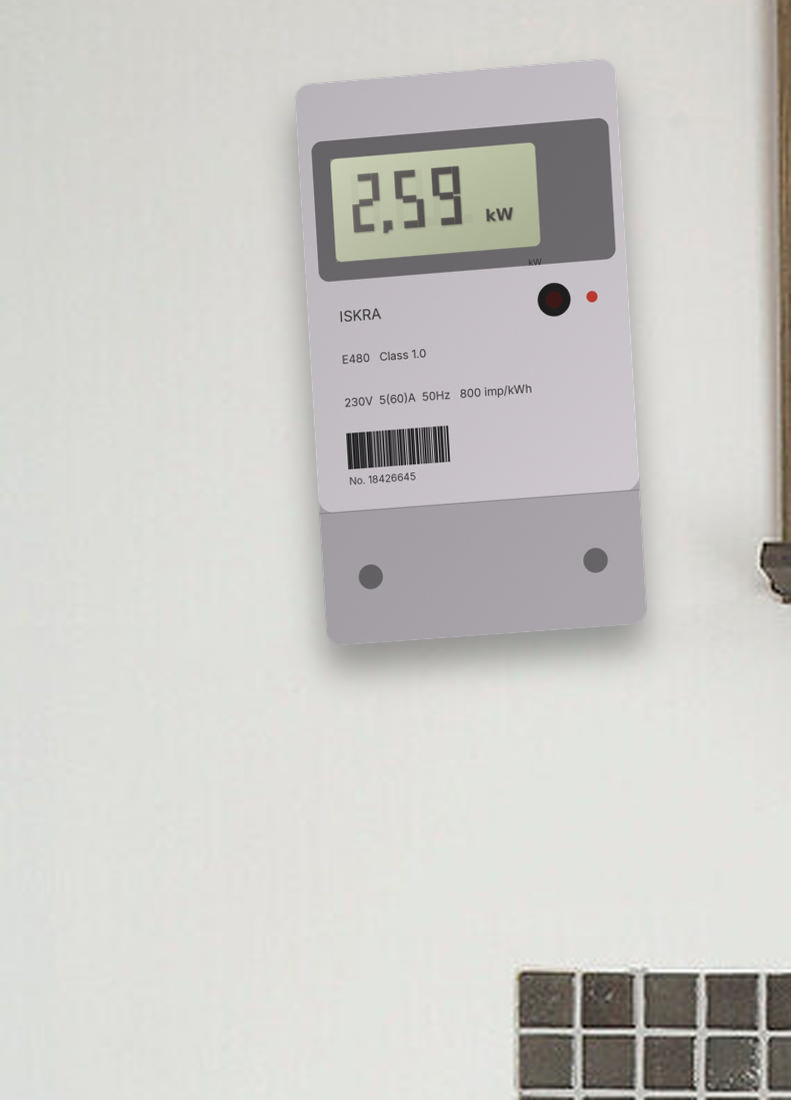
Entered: 2.59; kW
